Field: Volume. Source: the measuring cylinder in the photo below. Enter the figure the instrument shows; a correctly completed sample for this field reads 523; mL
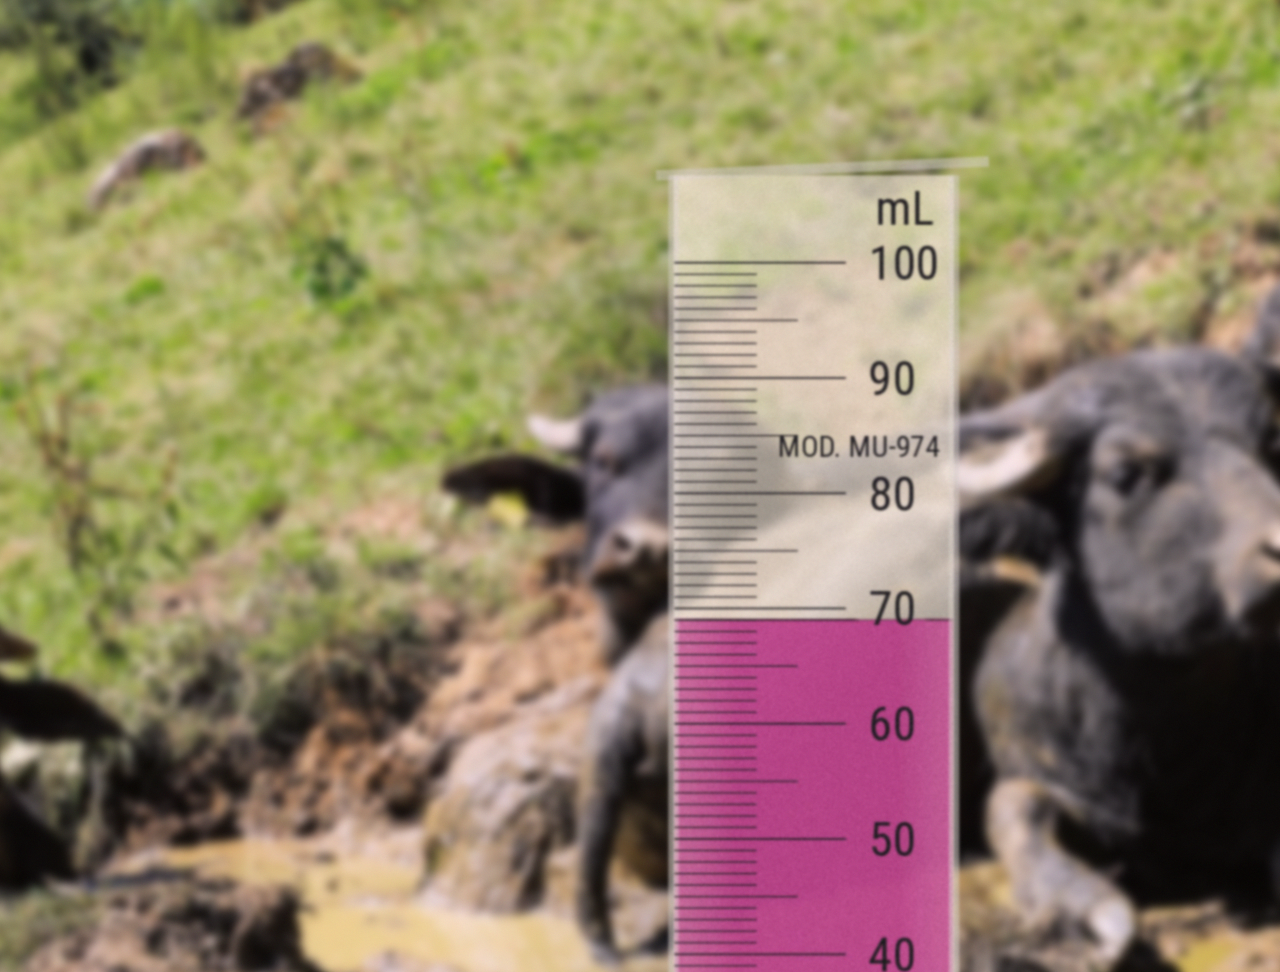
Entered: 69; mL
